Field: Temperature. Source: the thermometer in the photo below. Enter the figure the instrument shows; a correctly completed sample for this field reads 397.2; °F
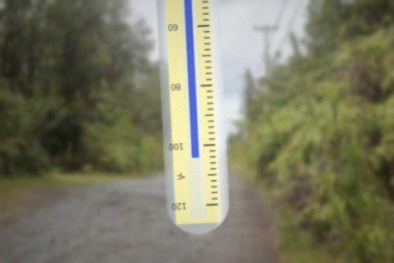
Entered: 104; °F
